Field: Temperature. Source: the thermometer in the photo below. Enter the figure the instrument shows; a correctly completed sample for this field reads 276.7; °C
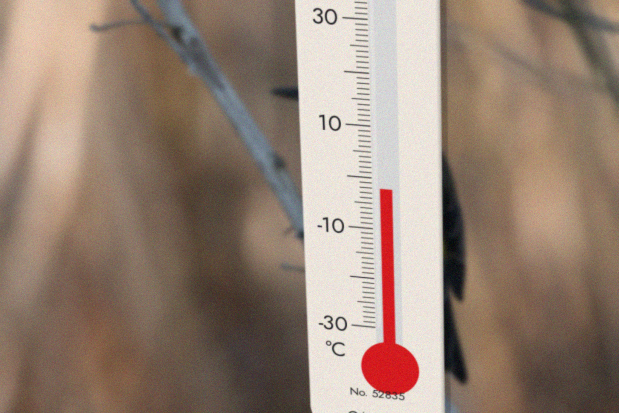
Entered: -2; °C
